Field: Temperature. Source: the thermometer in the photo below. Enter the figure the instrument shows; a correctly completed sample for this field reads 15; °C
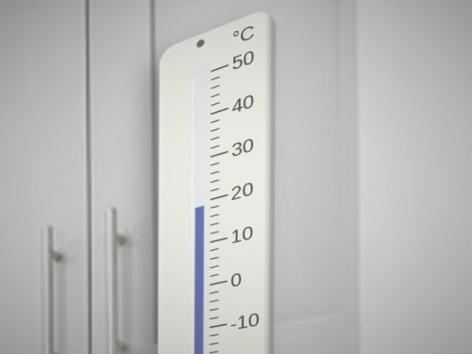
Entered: 19; °C
